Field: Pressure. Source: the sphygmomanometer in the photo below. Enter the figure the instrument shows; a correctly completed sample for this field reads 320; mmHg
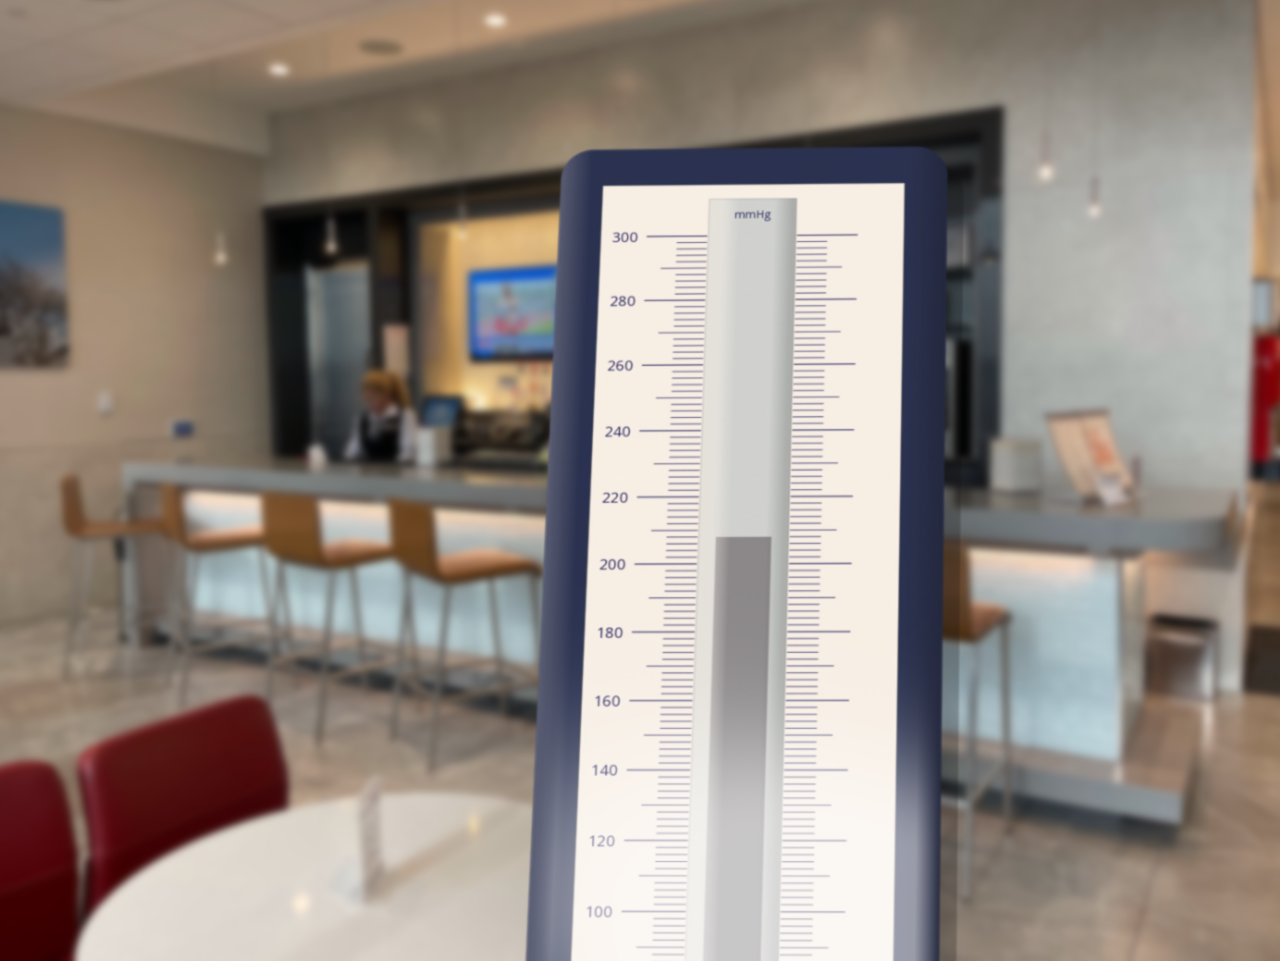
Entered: 208; mmHg
